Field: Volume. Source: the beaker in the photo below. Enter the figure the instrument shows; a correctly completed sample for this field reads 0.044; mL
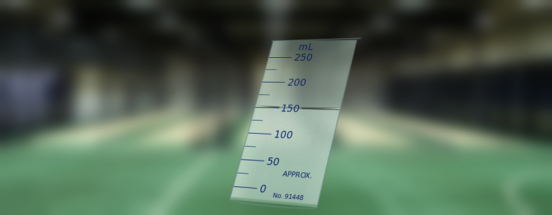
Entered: 150; mL
